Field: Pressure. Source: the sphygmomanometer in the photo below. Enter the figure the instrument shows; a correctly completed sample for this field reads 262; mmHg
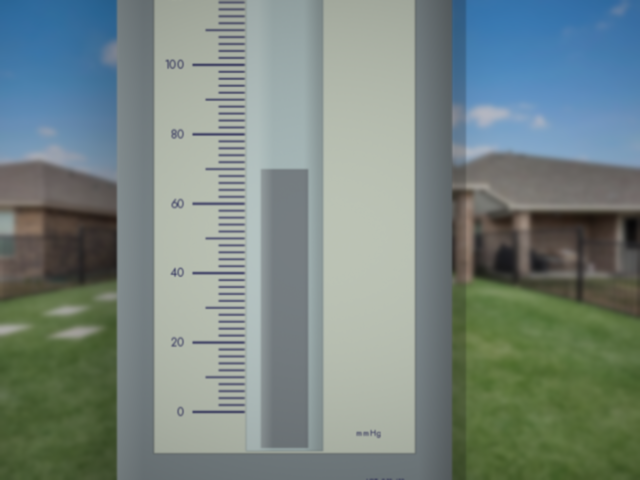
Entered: 70; mmHg
